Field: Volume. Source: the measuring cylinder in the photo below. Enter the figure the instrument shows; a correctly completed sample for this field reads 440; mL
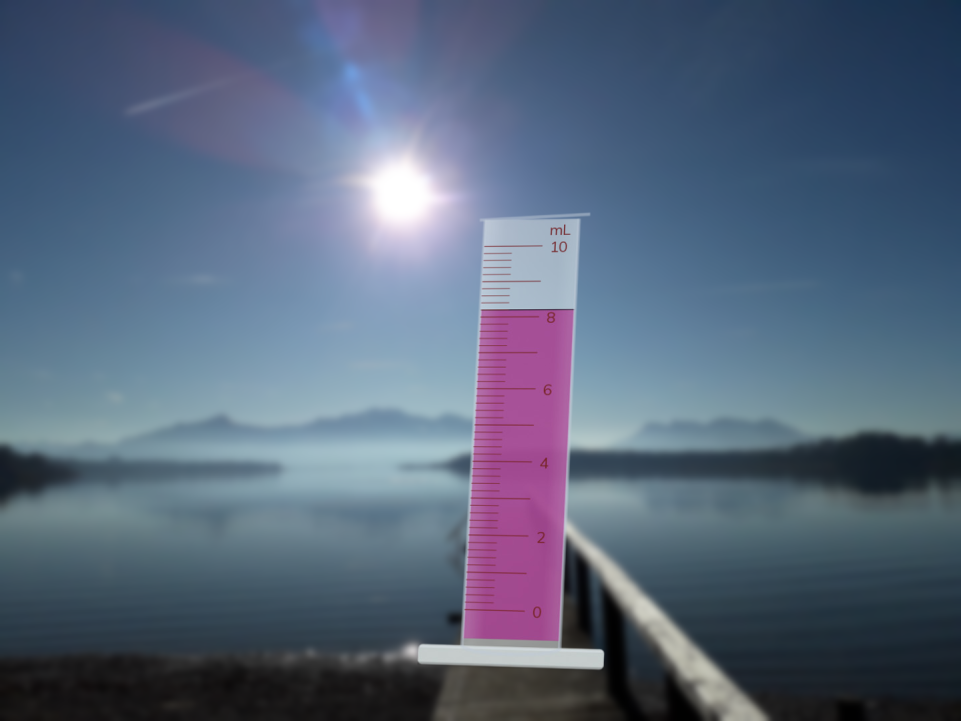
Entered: 8.2; mL
